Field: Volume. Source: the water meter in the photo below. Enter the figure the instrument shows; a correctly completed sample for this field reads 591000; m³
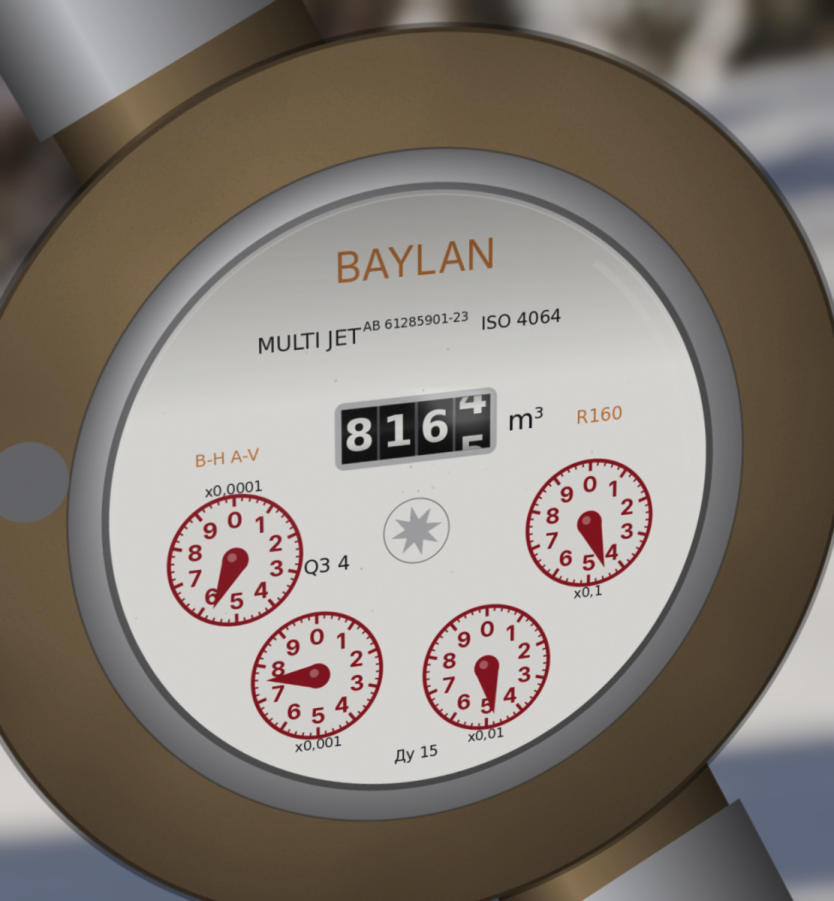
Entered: 8164.4475; m³
